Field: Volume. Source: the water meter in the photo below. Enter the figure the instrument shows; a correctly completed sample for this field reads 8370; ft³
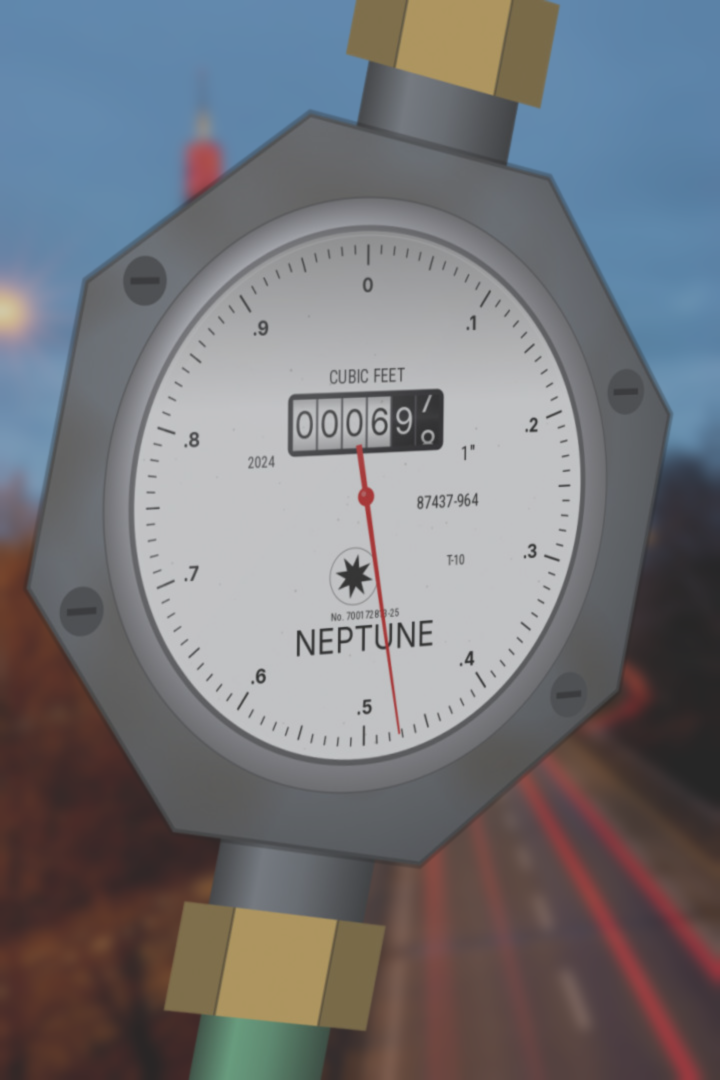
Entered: 697.47; ft³
